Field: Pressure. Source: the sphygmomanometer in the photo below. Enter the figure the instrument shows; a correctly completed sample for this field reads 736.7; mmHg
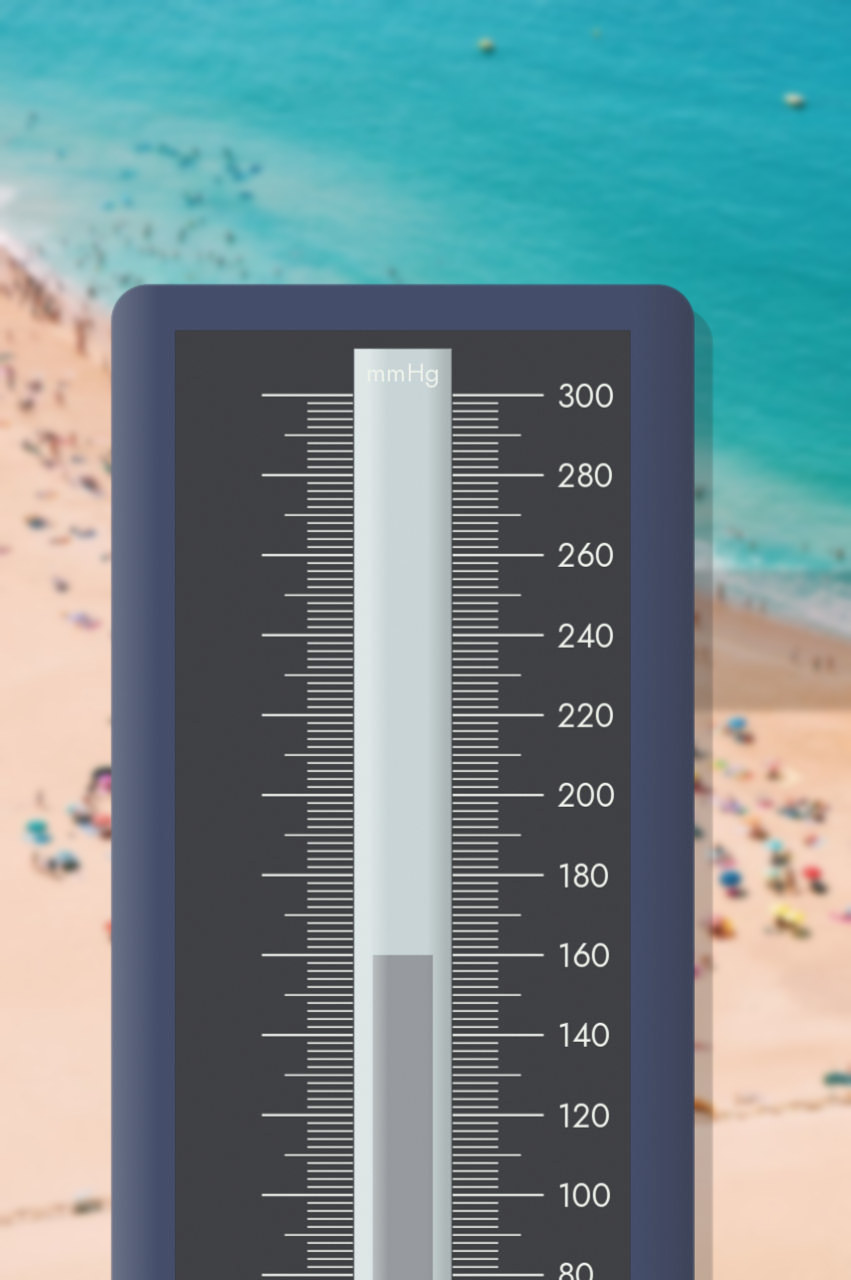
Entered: 160; mmHg
